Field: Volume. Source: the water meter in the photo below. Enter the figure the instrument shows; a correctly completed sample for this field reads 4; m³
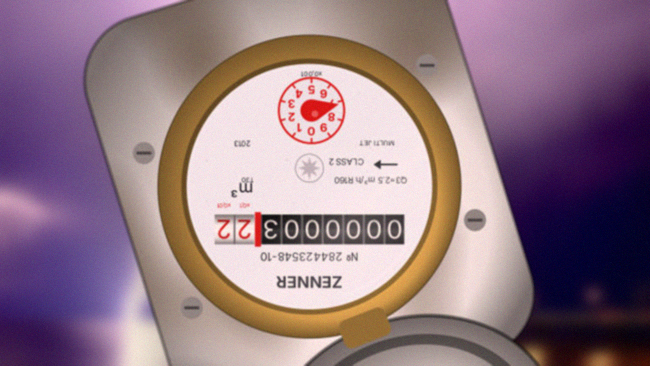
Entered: 3.227; m³
